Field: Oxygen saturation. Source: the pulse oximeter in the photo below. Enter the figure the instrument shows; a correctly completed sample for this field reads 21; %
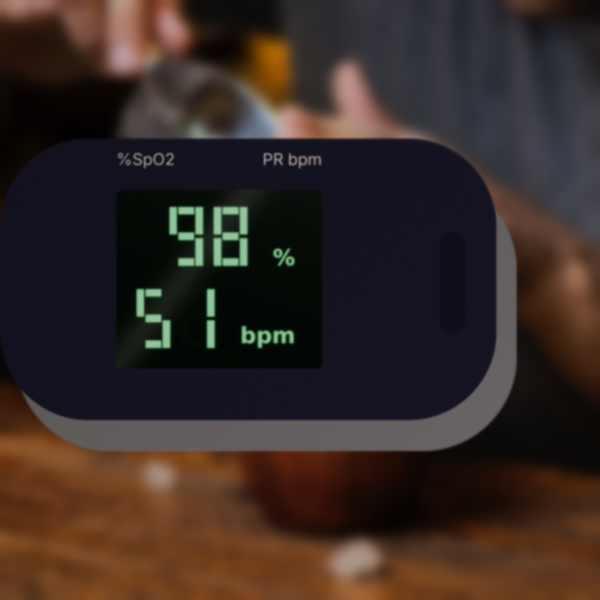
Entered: 98; %
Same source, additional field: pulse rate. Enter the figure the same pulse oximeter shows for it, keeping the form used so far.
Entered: 51; bpm
